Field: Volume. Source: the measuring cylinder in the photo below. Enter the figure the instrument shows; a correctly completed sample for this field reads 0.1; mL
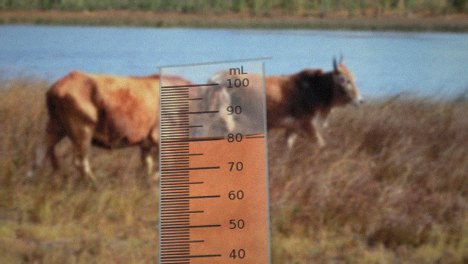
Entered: 80; mL
